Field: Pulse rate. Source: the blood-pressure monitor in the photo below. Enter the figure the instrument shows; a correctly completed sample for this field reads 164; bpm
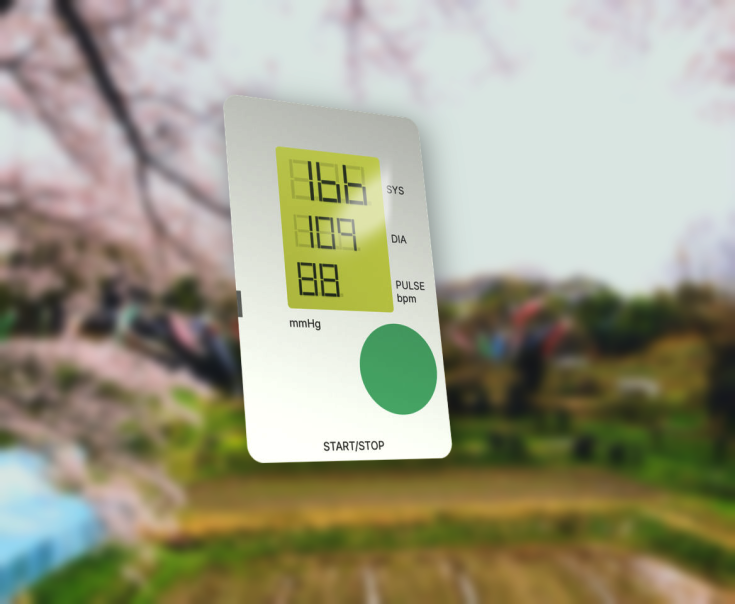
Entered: 88; bpm
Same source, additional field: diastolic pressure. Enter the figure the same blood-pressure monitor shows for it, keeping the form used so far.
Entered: 109; mmHg
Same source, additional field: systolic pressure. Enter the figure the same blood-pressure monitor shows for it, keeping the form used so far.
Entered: 166; mmHg
